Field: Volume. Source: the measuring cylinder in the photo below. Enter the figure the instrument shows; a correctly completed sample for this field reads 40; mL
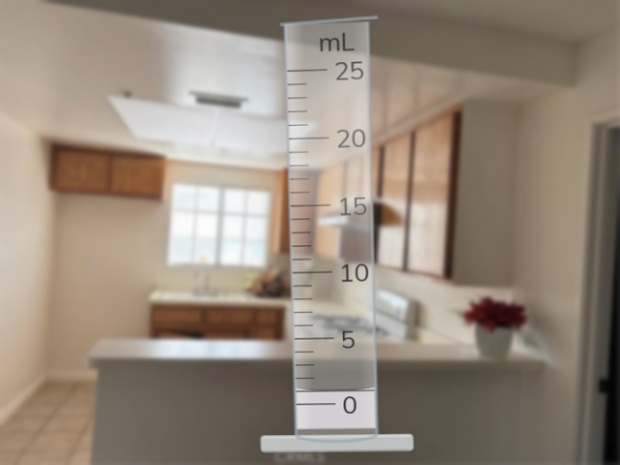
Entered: 1; mL
